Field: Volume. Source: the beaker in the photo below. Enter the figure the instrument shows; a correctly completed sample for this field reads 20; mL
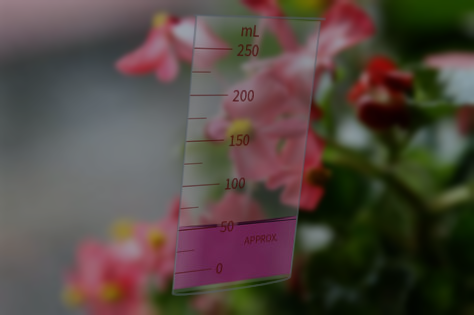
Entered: 50; mL
